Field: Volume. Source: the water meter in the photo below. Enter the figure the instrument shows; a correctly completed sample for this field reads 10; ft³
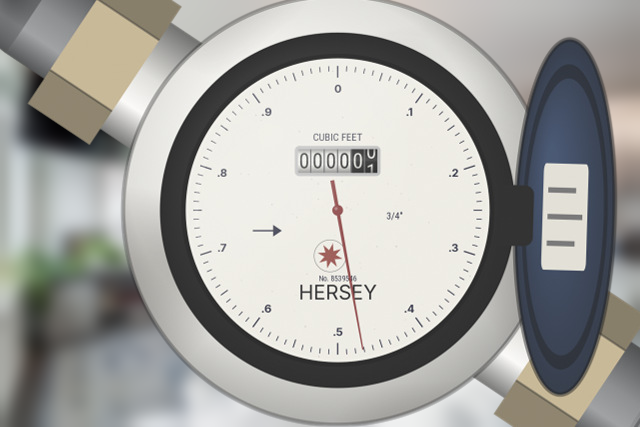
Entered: 0.47; ft³
